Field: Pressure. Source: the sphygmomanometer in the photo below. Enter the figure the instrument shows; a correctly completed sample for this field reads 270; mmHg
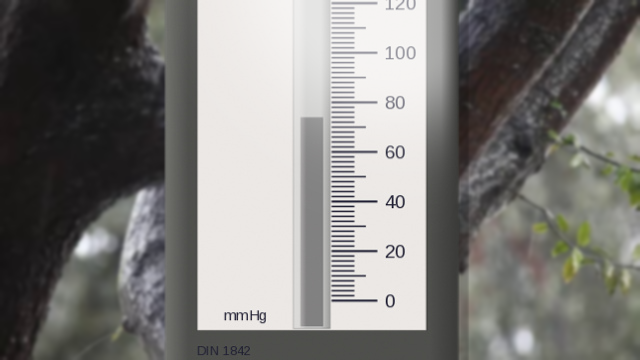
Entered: 74; mmHg
